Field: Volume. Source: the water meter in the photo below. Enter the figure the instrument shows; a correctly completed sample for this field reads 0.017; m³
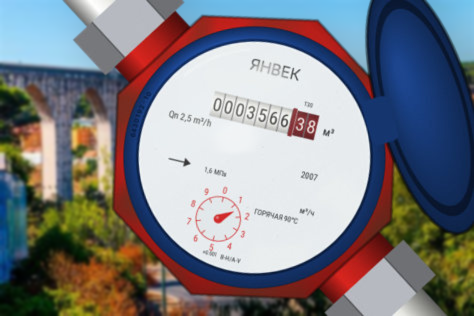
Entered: 3566.381; m³
